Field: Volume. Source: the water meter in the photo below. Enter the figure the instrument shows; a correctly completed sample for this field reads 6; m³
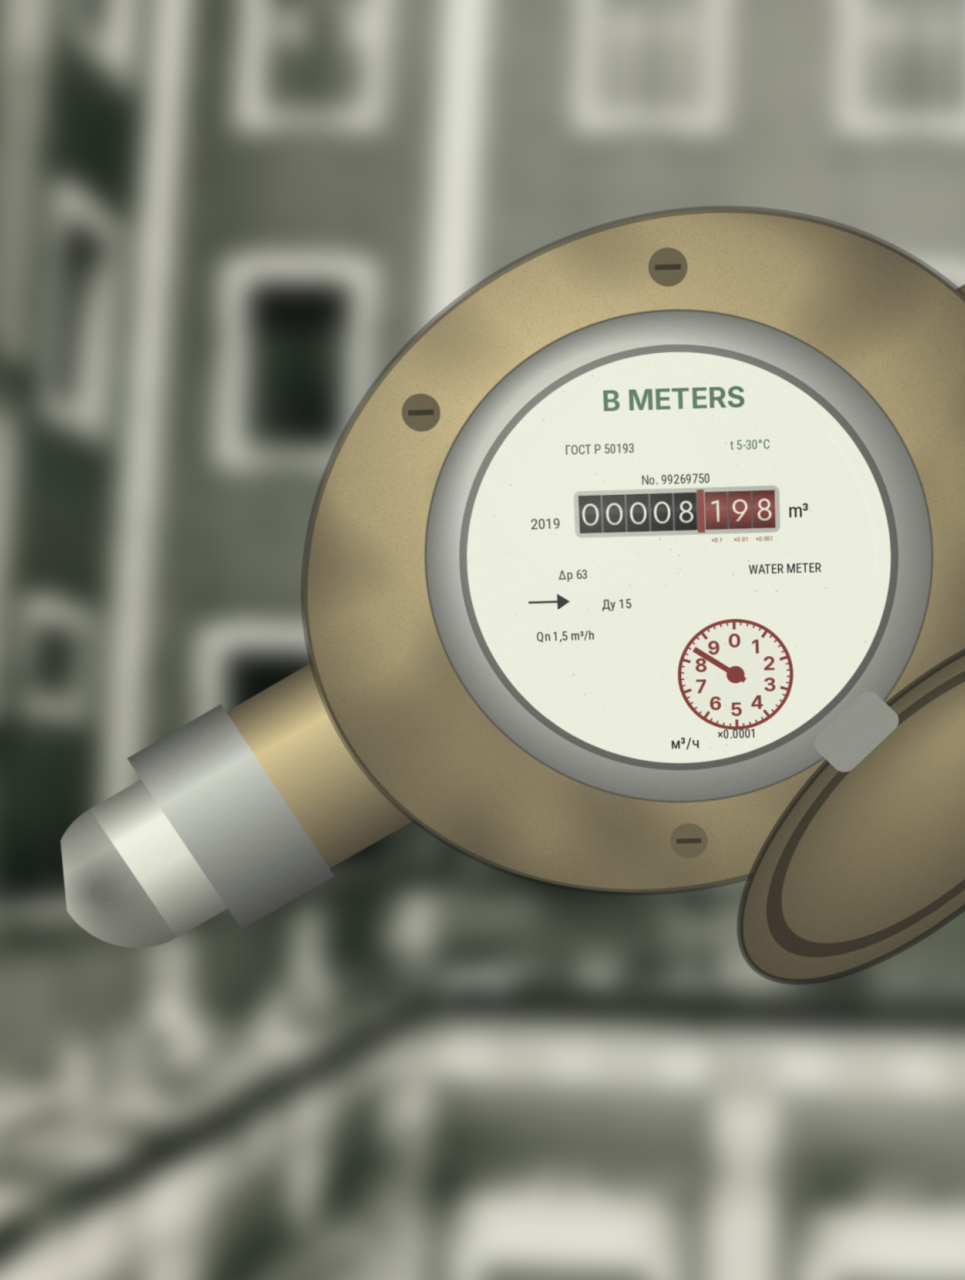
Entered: 8.1988; m³
